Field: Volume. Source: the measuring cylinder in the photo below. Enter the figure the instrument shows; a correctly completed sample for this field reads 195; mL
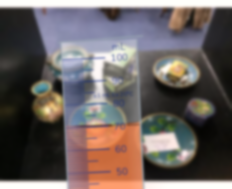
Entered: 70; mL
